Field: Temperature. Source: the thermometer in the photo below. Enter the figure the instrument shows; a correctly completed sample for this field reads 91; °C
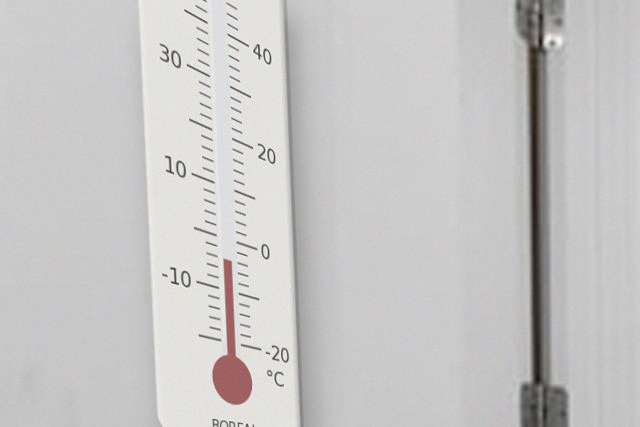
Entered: -4; °C
